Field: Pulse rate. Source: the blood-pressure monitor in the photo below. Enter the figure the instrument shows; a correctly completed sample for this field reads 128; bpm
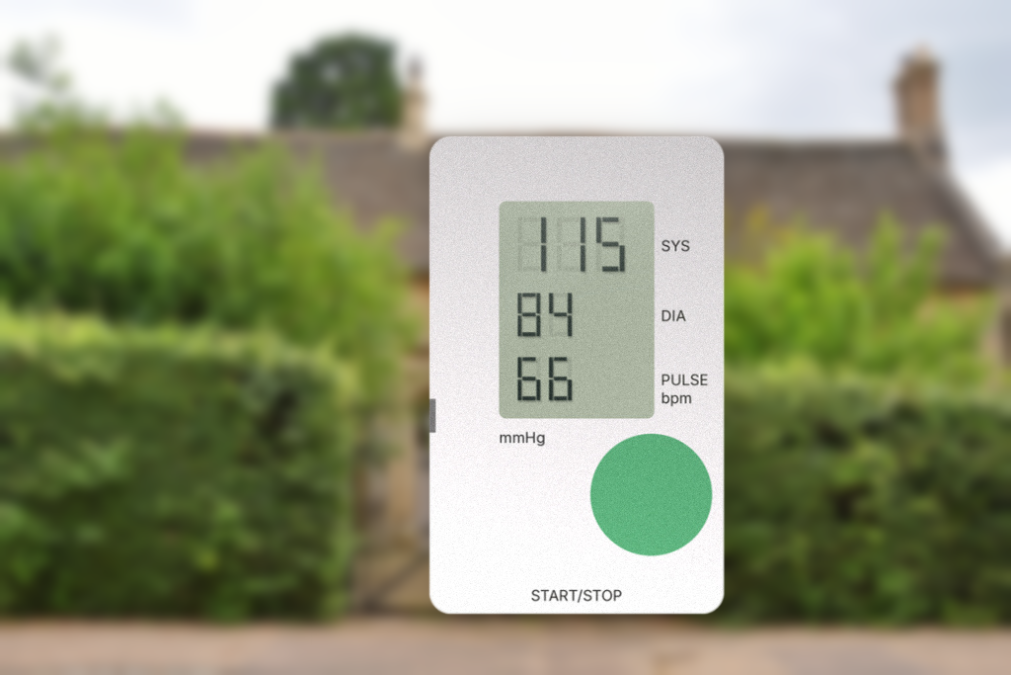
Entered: 66; bpm
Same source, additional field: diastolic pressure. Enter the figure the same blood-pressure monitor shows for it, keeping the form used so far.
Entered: 84; mmHg
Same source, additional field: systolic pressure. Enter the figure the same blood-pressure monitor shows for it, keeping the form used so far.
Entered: 115; mmHg
